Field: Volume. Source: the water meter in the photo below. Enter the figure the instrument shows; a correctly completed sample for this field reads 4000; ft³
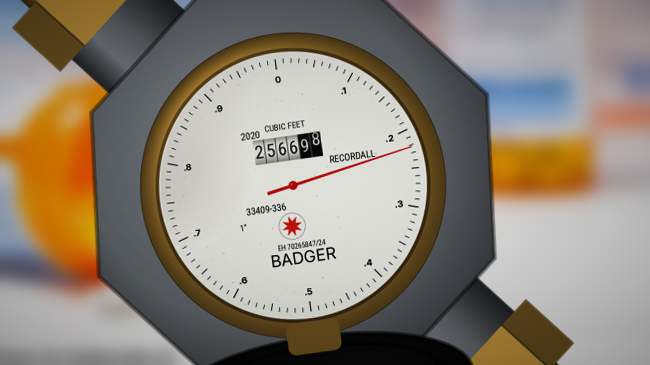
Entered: 256698.22; ft³
